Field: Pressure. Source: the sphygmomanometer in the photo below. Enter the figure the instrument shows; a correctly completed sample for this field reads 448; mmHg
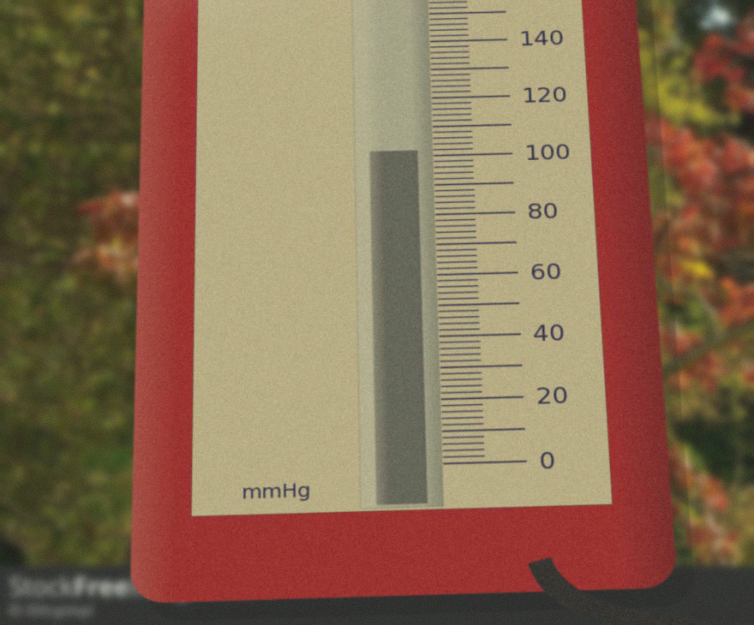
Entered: 102; mmHg
